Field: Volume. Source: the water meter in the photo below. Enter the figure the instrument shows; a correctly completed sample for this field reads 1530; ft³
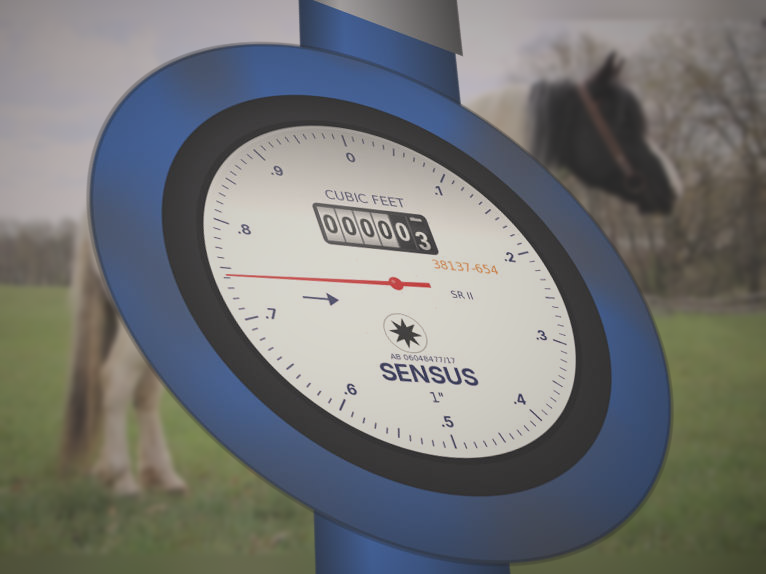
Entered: 2.74; ft³
